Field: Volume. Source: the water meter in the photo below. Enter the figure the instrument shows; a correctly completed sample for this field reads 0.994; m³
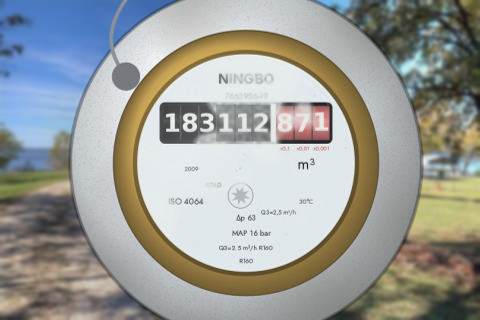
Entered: 183112.871; m³
